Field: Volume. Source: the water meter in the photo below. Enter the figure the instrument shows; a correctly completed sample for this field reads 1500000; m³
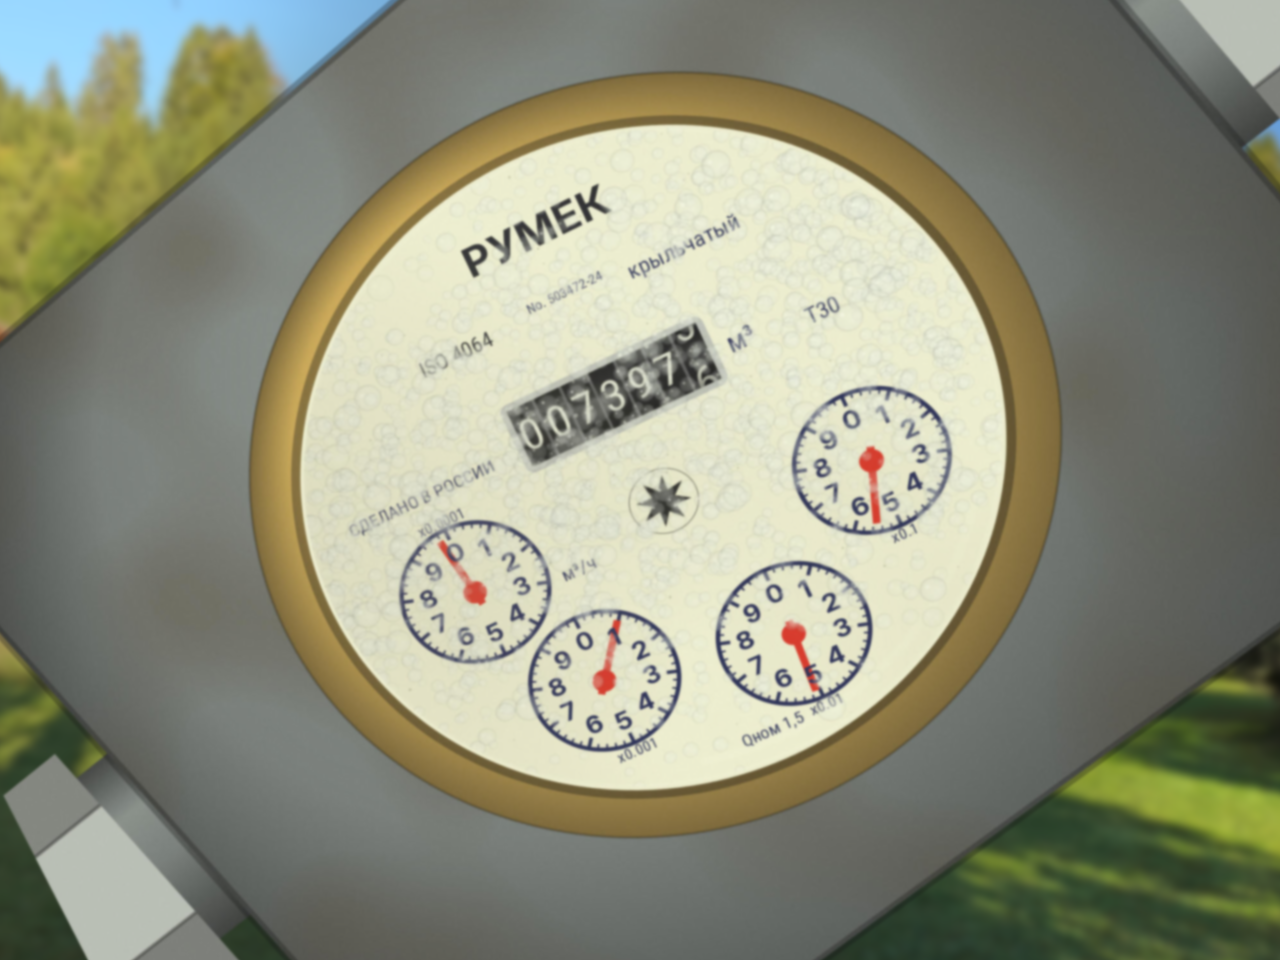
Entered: 73975.5509; m³
